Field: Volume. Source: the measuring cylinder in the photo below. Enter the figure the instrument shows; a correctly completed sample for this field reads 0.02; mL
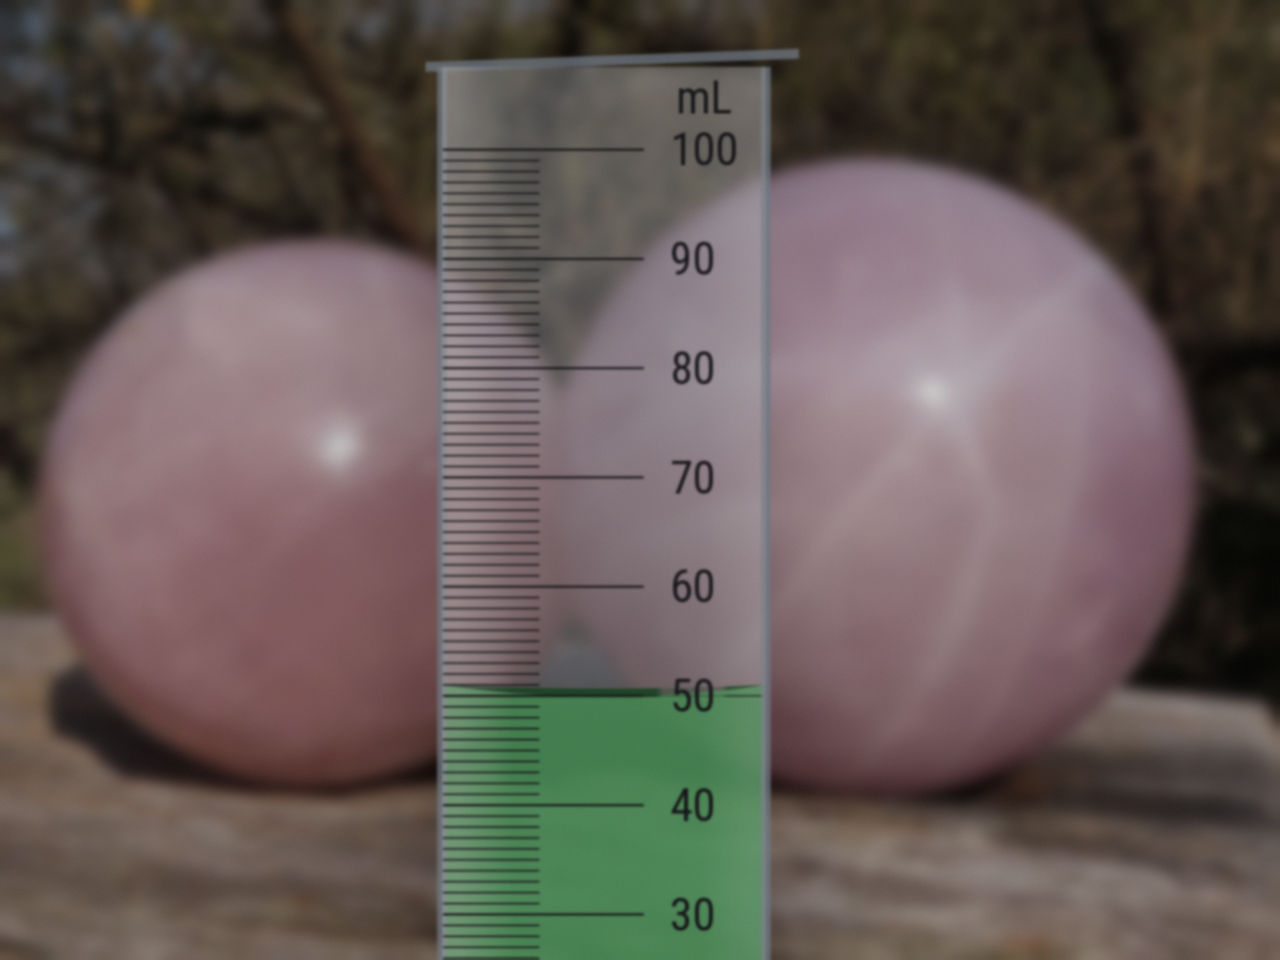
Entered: 50; mL
